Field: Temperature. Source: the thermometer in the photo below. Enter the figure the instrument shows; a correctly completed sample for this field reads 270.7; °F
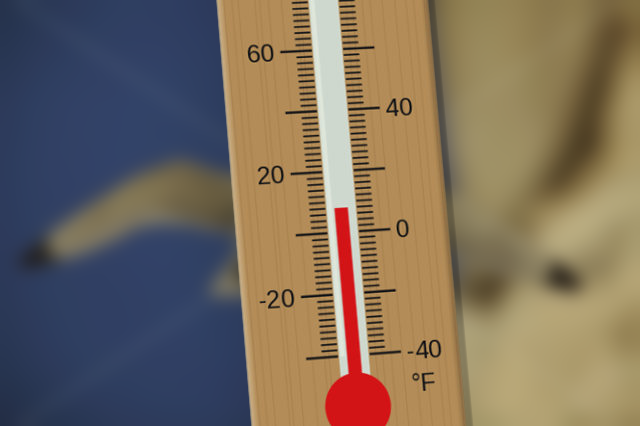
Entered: 8; °F
